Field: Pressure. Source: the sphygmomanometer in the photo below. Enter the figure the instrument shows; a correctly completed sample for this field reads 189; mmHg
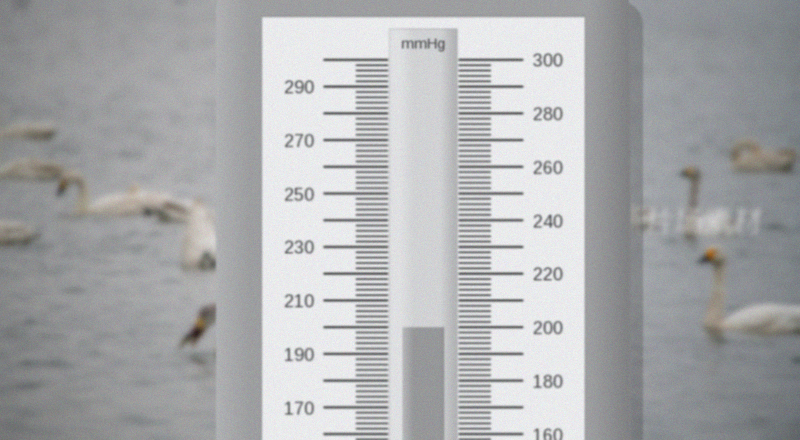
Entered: 200; mmHg
